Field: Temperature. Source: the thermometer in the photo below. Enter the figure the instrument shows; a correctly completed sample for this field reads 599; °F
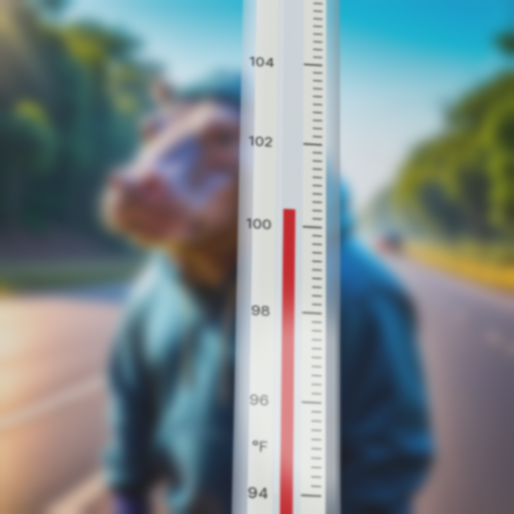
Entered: 100.4; °F
